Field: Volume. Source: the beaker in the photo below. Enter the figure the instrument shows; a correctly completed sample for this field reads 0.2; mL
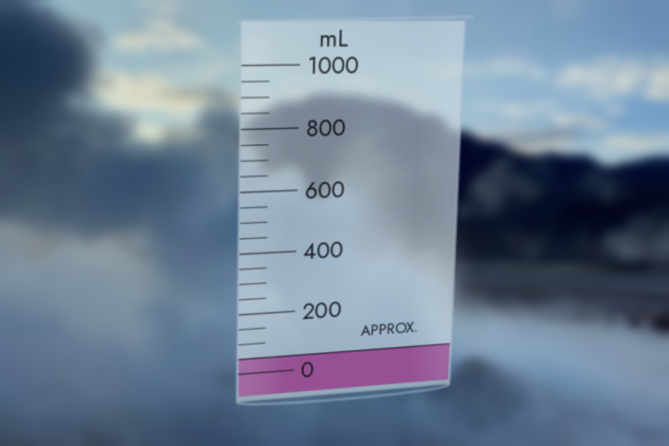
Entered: 50; mL
